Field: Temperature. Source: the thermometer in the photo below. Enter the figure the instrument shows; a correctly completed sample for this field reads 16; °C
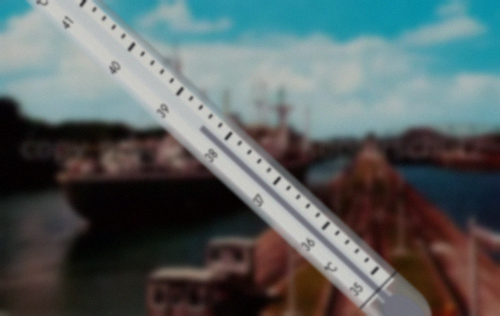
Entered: 38.4; °C
